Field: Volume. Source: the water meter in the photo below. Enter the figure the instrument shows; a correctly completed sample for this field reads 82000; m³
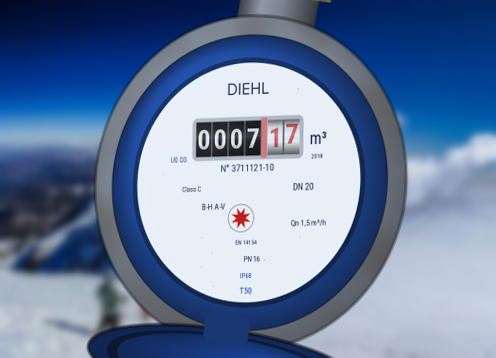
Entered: 7.17; m³
